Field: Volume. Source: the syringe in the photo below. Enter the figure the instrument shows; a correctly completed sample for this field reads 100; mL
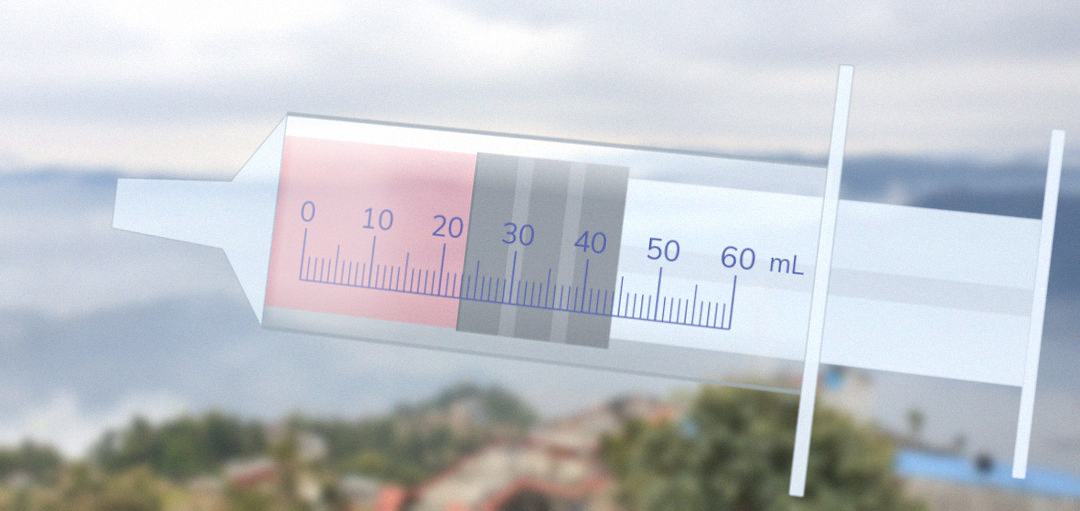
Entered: 23; mL
